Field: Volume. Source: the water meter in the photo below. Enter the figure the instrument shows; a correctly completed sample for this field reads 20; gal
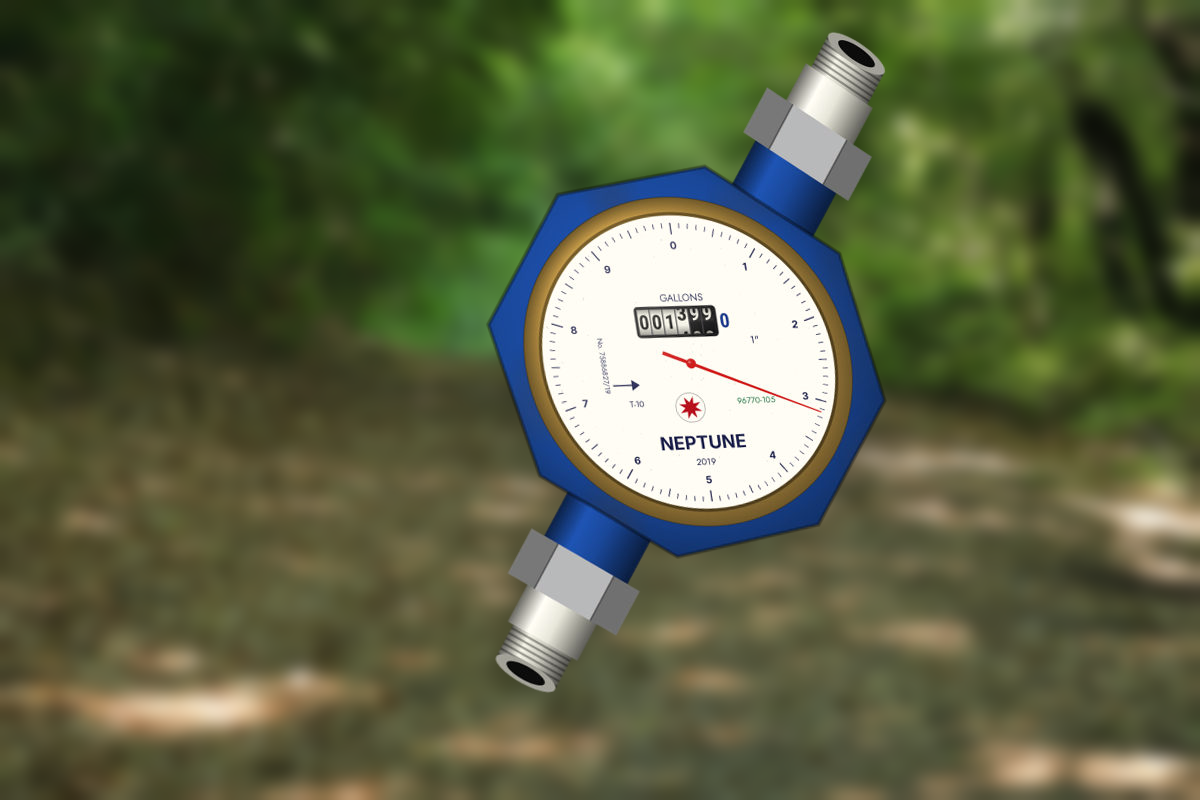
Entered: 13993.1; gal
